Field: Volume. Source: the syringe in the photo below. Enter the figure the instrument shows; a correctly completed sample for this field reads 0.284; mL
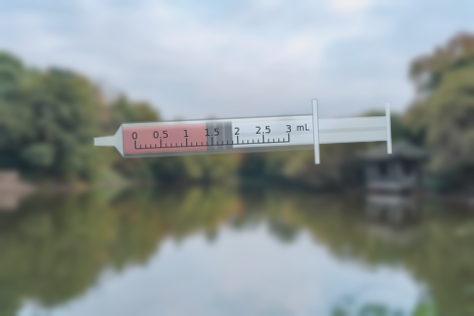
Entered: 1.4; mL
